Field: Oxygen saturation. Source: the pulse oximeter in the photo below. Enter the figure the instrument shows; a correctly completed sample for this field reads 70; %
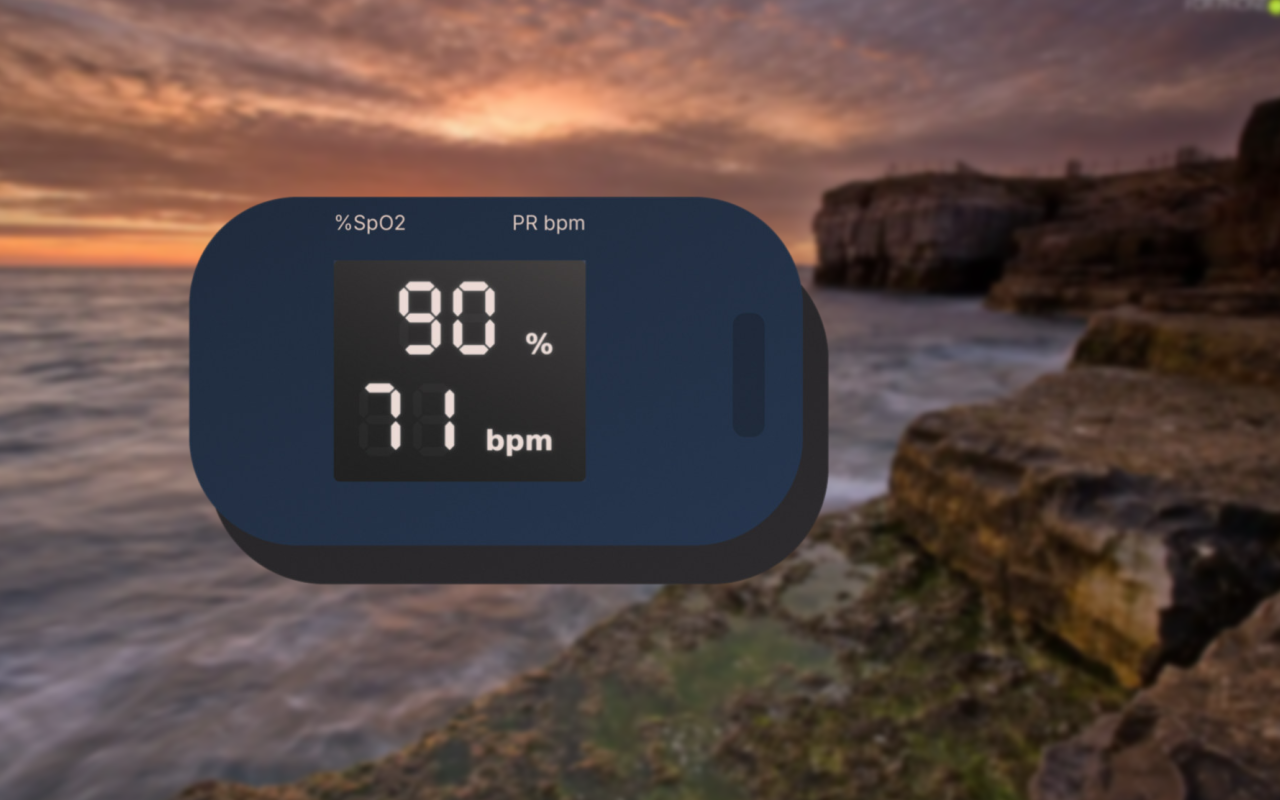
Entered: 90; %
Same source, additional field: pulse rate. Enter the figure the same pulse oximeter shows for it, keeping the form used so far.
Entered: 71; bpm
